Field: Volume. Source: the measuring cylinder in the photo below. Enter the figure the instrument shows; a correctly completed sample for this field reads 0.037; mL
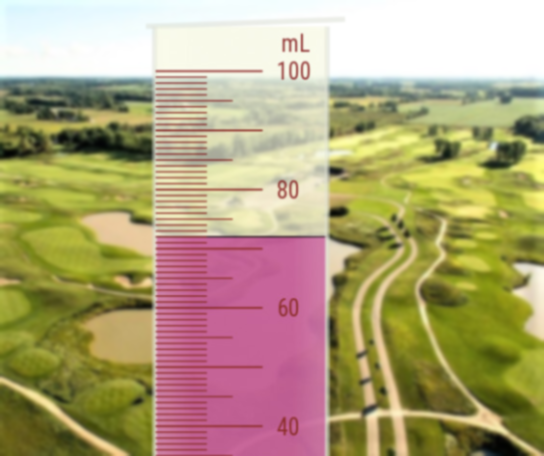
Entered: 72; mL
